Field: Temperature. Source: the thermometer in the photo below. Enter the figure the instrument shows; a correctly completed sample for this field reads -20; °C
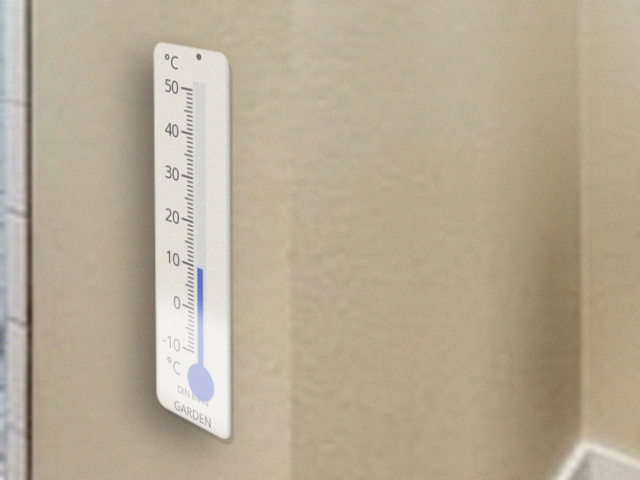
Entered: 10; °C
